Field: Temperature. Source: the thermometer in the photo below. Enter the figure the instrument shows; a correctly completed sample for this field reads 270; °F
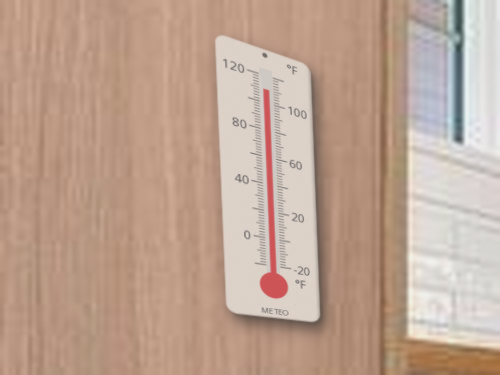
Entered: 110; °F
